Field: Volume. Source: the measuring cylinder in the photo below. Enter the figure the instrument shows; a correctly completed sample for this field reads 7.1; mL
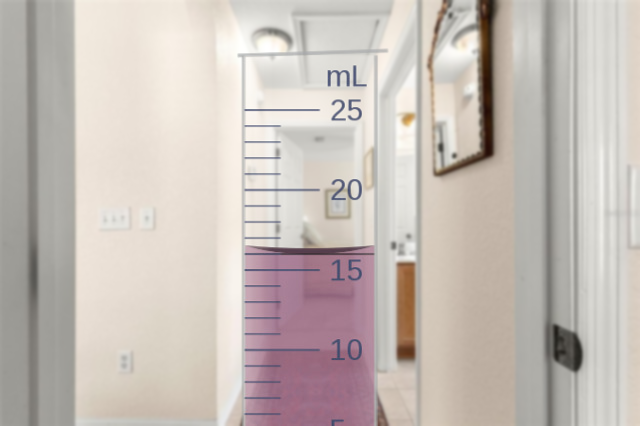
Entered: 16; mL
